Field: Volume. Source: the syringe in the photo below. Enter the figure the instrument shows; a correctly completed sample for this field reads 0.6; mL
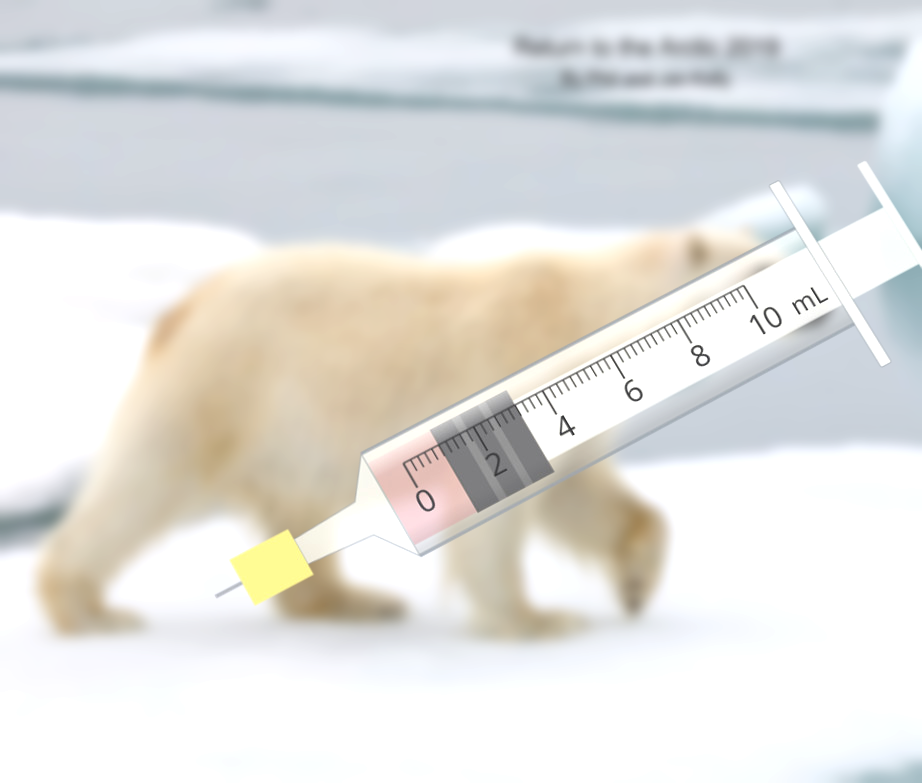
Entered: 1; mL
